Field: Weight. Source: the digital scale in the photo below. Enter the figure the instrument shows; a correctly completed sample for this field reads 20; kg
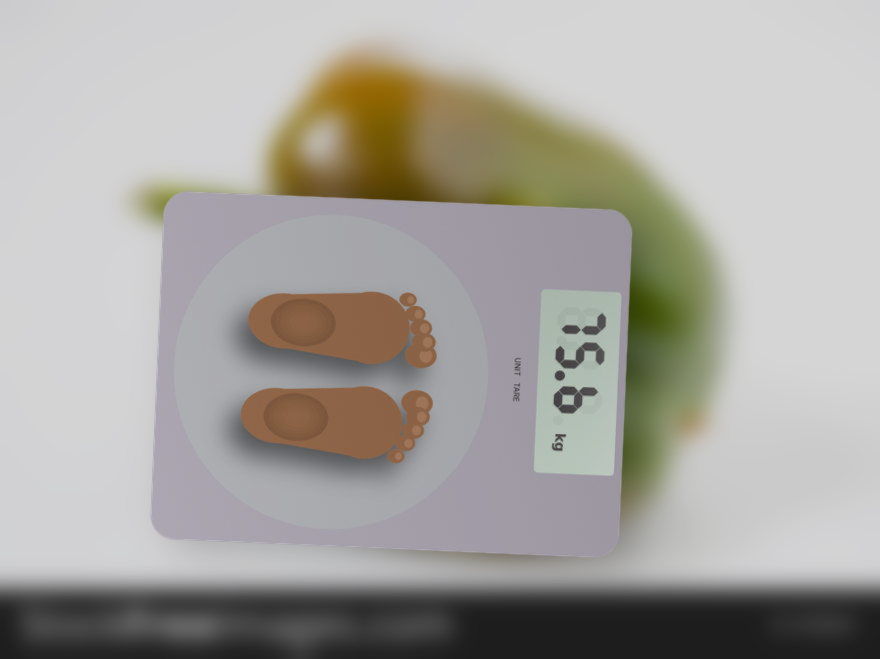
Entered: 75.6; kg
